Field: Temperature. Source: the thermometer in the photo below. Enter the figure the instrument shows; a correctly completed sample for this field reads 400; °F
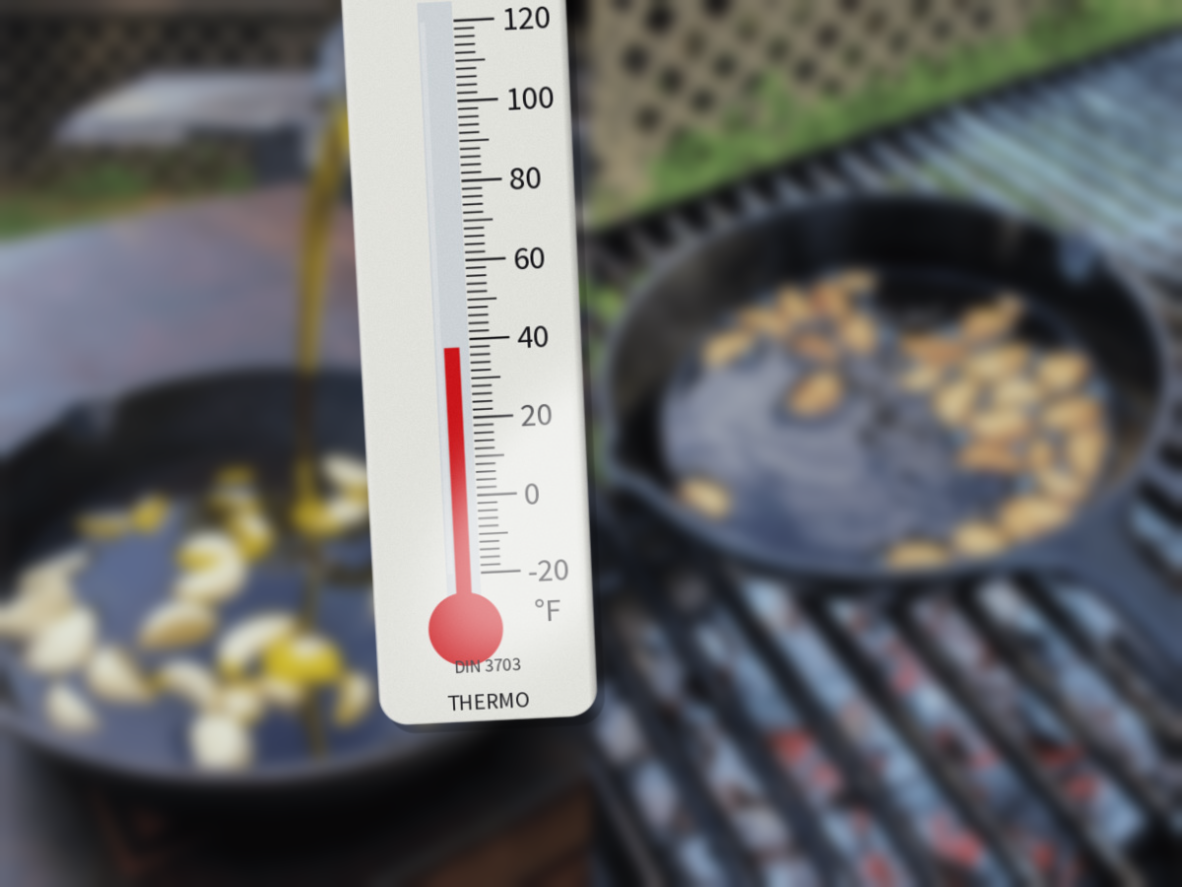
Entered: 38; °F
